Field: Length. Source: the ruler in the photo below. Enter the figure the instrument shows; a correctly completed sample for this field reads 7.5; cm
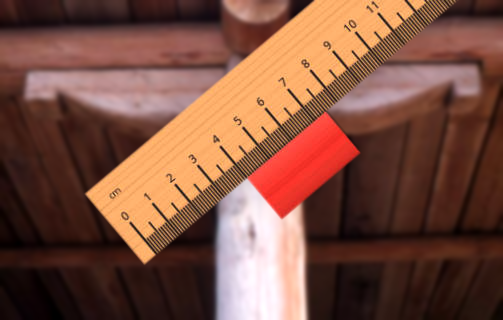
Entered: 3.5; cm
